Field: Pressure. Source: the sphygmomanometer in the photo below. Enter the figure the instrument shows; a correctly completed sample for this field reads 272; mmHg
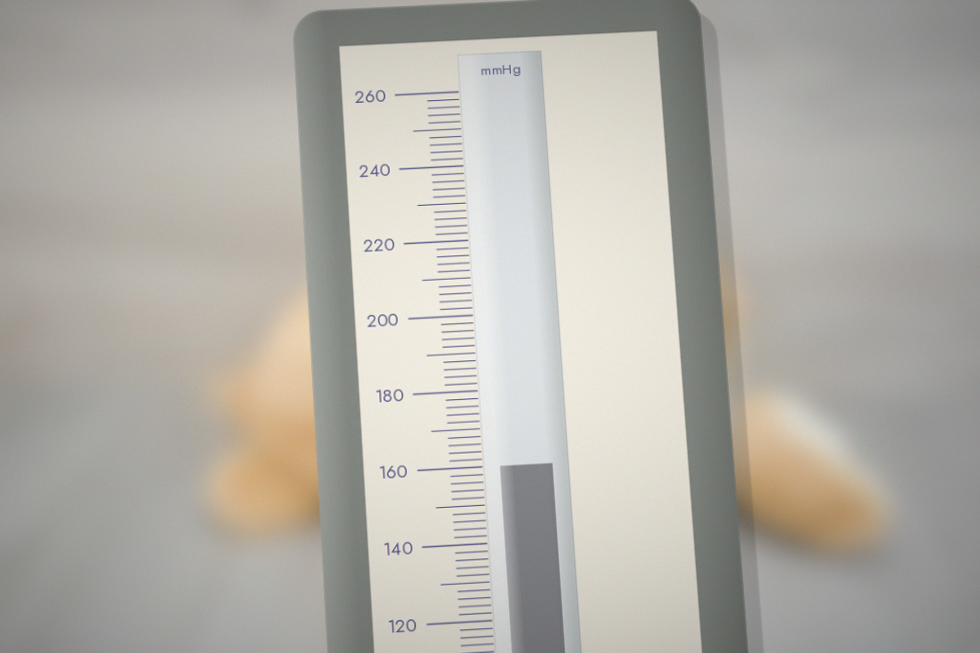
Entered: 160; mmHg
